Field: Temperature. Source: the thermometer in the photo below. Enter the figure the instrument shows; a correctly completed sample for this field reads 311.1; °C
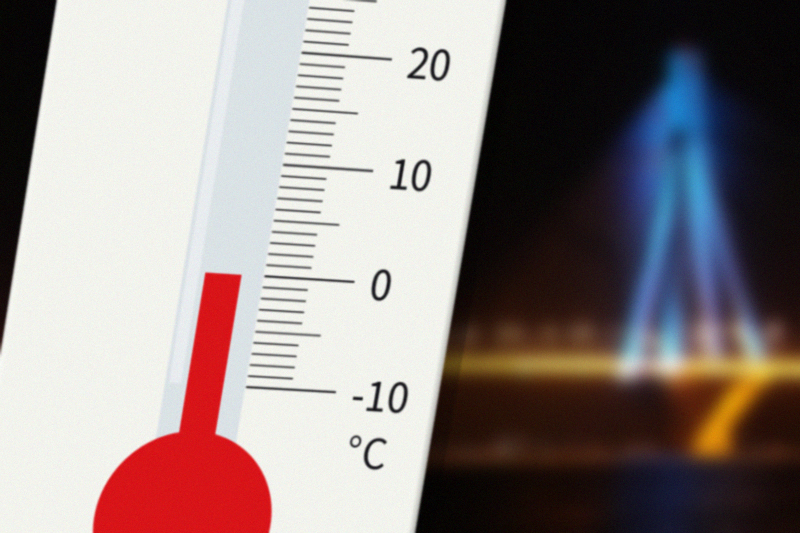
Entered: 0; °C
